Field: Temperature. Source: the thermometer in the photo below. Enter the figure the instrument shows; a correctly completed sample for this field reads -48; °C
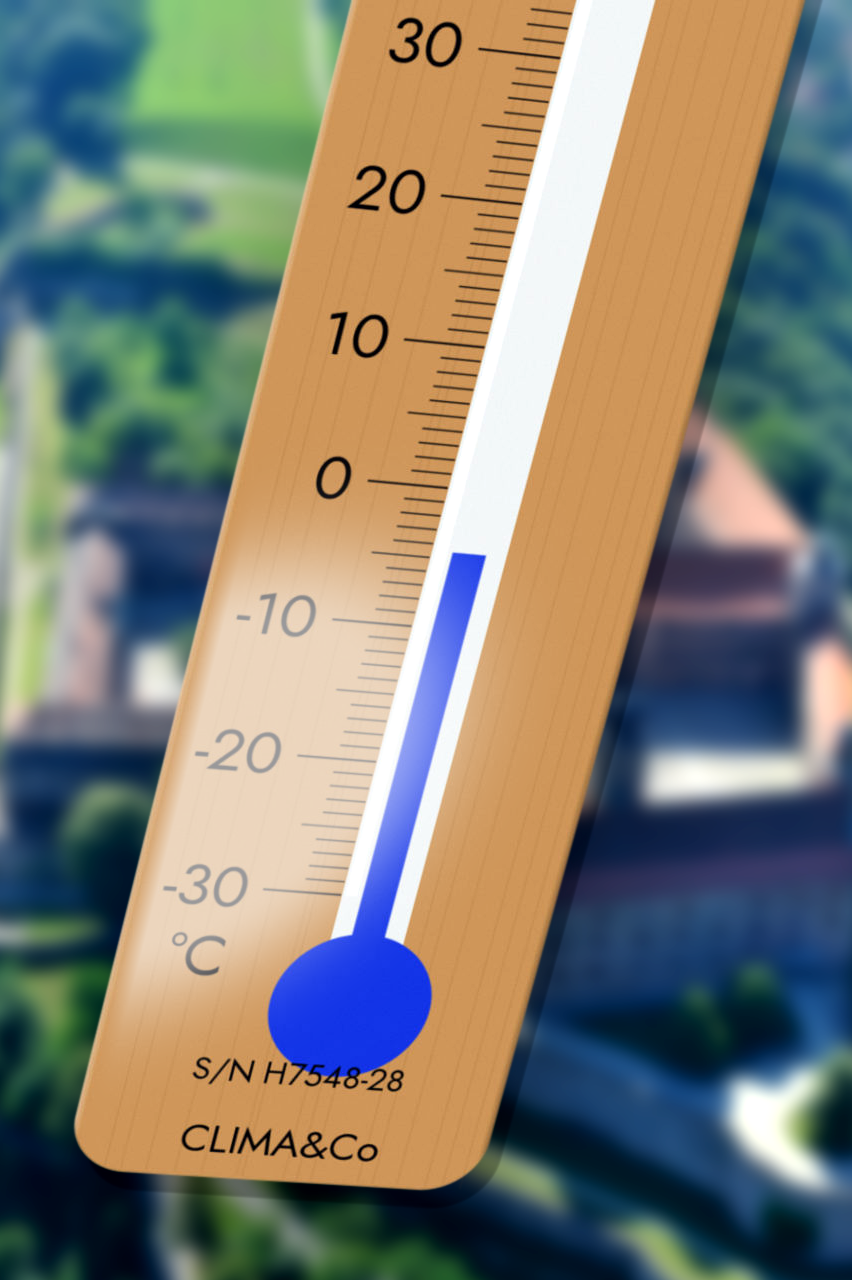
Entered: -4.5; °C
